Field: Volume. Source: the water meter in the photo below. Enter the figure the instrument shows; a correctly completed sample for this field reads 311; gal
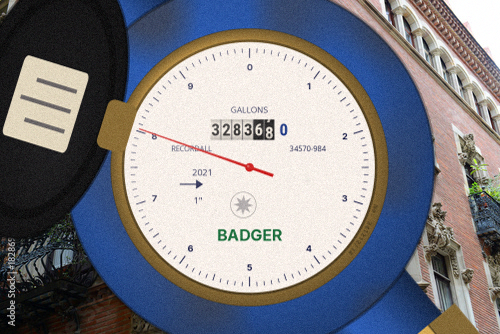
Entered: 3283678.0; gal
